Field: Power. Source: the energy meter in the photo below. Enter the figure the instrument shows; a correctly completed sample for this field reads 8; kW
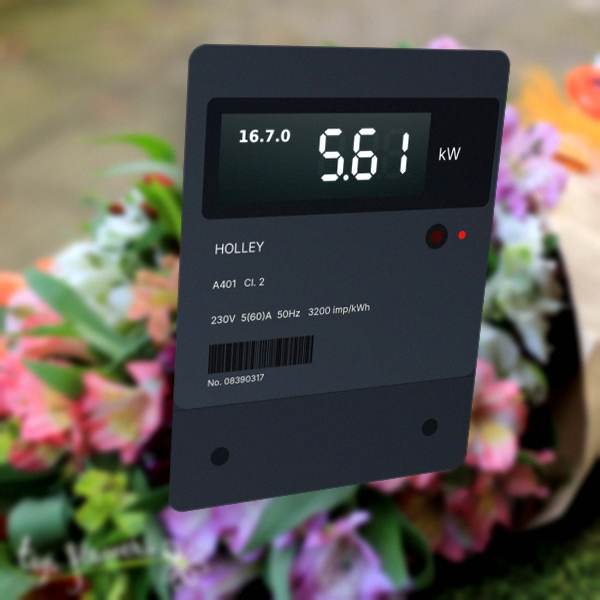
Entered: 5.61; kW
